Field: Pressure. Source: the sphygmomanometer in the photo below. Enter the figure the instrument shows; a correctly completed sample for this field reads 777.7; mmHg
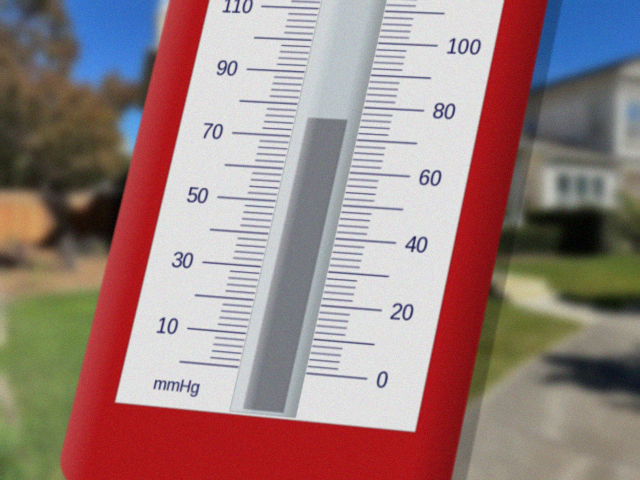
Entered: 76; mmHg
